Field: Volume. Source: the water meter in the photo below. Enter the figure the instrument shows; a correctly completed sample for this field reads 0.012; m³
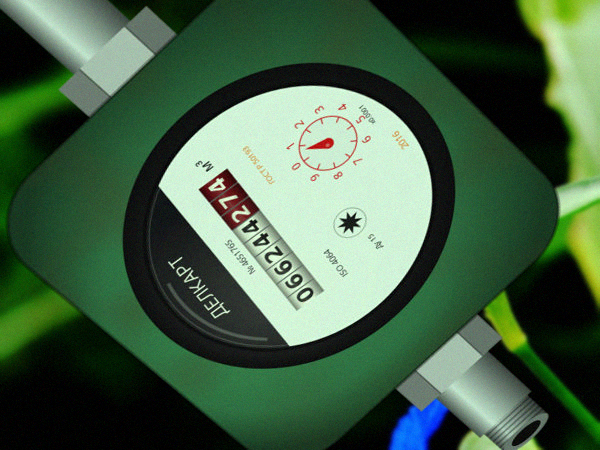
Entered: 66244.2740; m³
